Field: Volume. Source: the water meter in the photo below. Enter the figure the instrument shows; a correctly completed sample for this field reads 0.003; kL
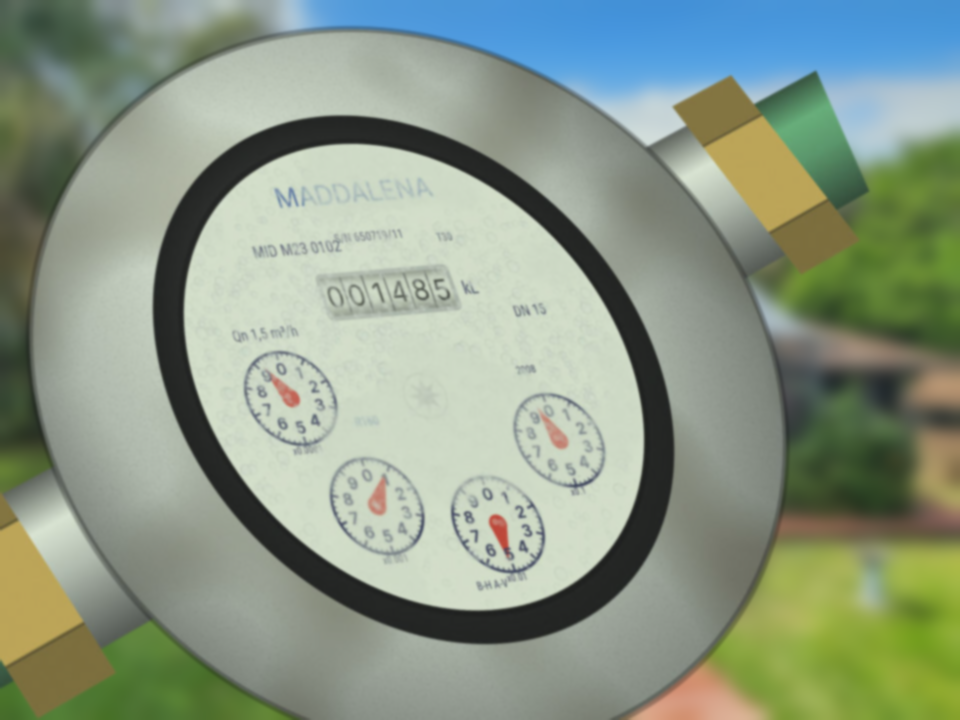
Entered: 1484.9509; kL
